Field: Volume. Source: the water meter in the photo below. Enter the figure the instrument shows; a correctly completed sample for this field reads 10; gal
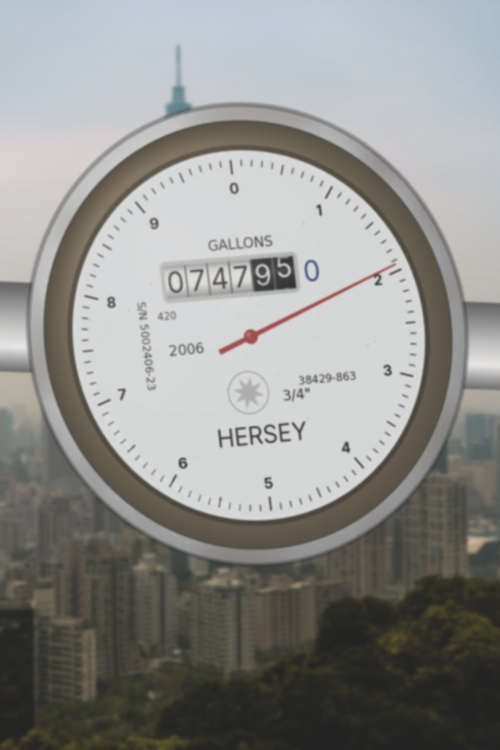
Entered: 747951.9; gal
